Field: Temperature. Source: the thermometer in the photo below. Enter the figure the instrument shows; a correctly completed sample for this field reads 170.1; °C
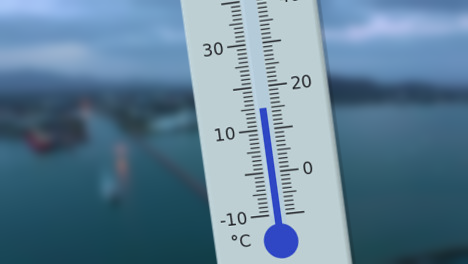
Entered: 15; °C
